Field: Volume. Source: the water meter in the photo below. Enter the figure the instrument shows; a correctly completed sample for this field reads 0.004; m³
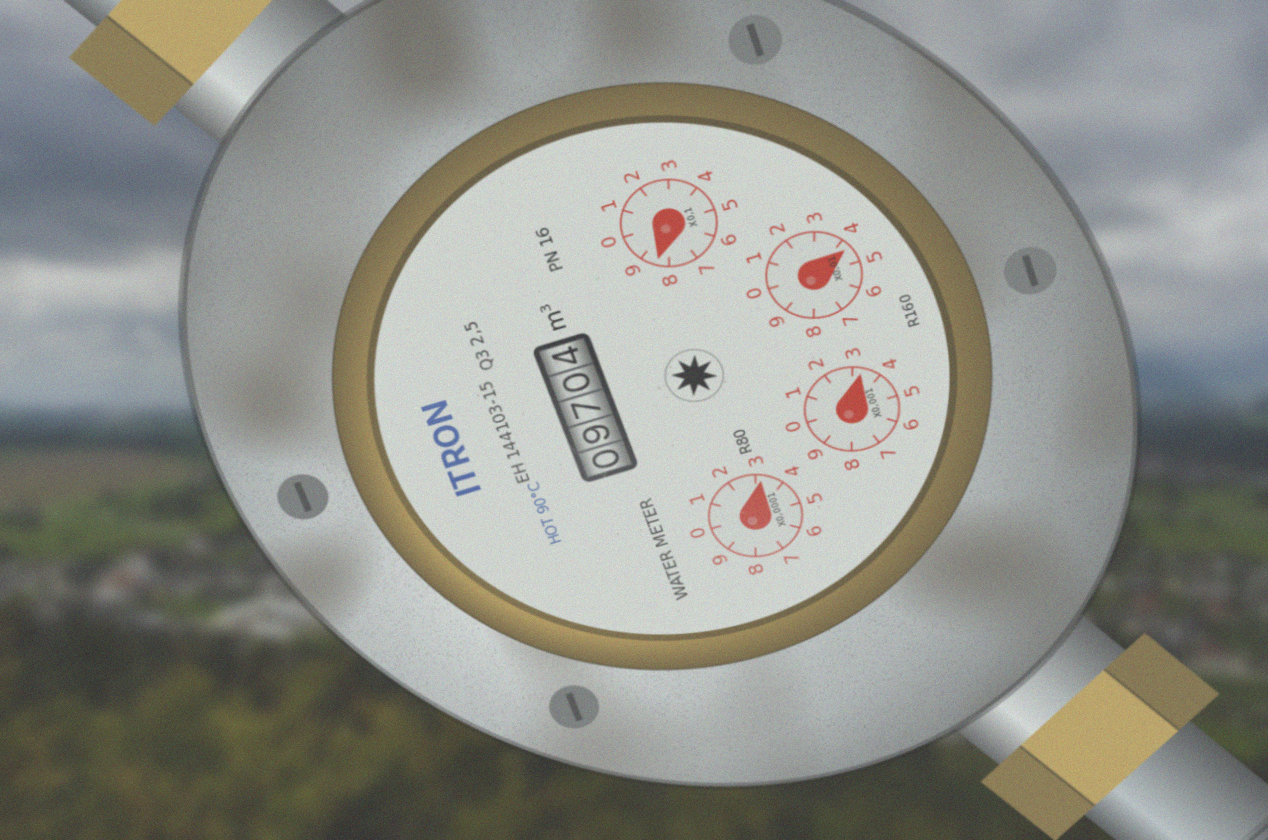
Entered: 9704.8433; m³
